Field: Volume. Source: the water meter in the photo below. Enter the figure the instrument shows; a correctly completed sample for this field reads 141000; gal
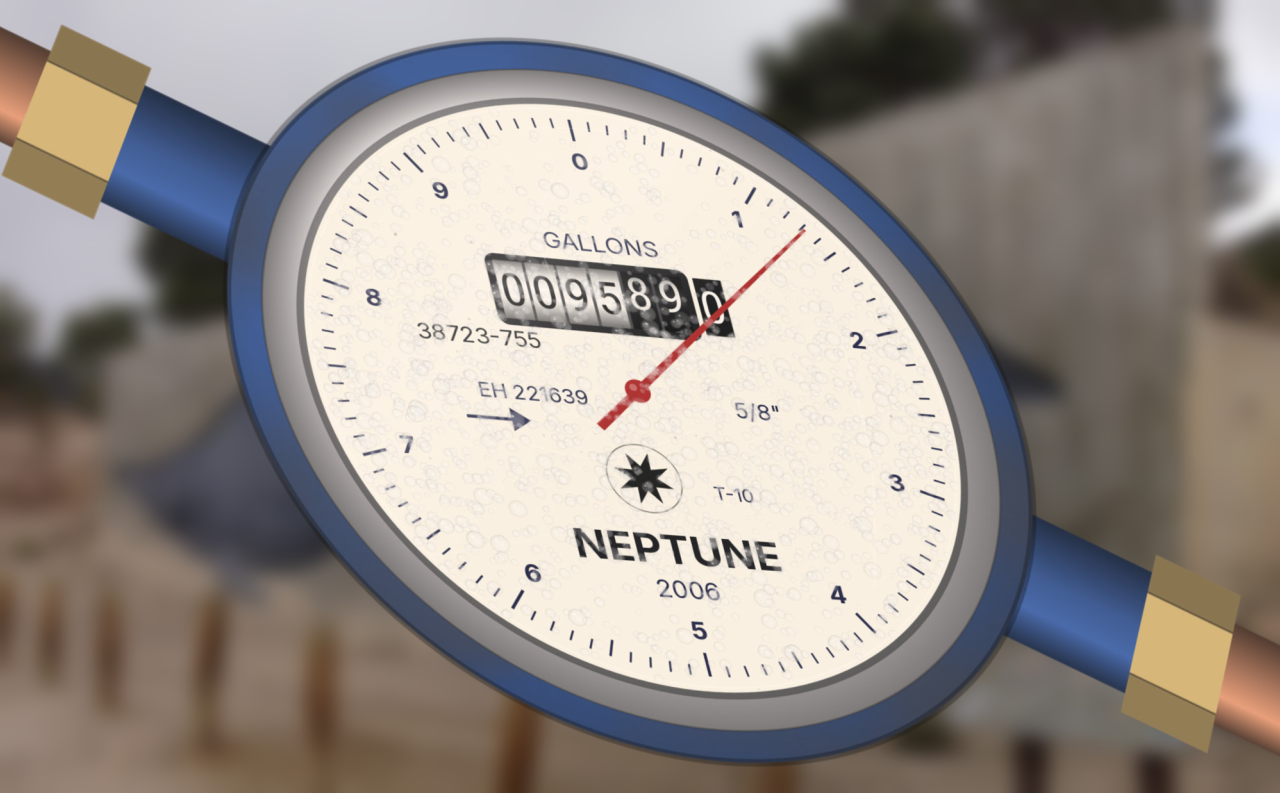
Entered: 95891.3; gal
